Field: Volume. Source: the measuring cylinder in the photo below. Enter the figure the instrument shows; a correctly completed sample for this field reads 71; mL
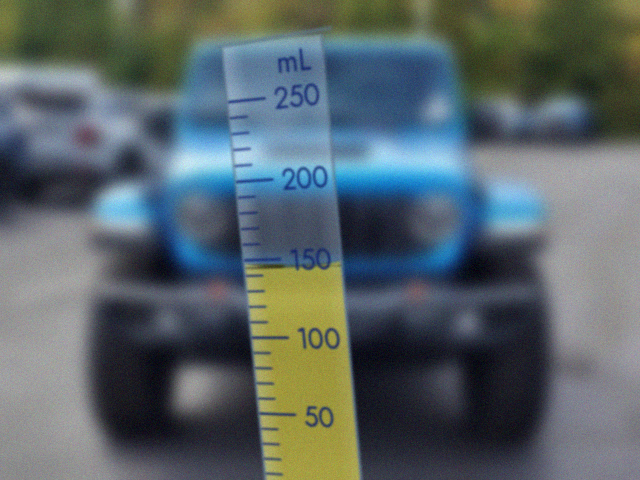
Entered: 145; mL
